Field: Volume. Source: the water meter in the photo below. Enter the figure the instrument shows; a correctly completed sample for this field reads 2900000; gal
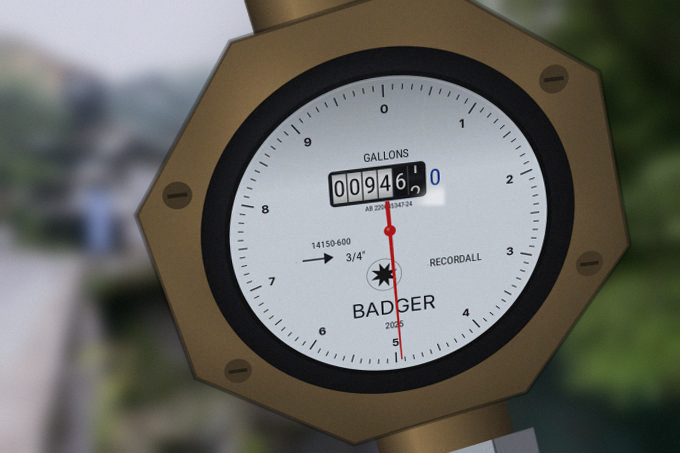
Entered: 94614.9; gal
